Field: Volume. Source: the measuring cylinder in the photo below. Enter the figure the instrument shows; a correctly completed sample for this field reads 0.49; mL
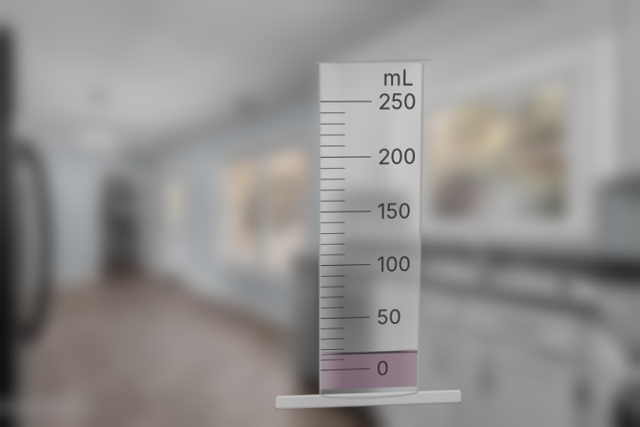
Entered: 15; mL
